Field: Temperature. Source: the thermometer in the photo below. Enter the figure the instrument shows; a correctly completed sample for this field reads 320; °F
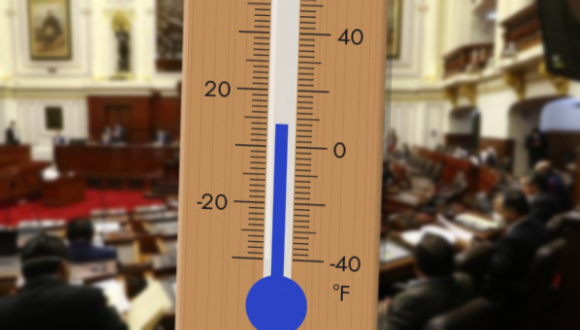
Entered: 8; °F
